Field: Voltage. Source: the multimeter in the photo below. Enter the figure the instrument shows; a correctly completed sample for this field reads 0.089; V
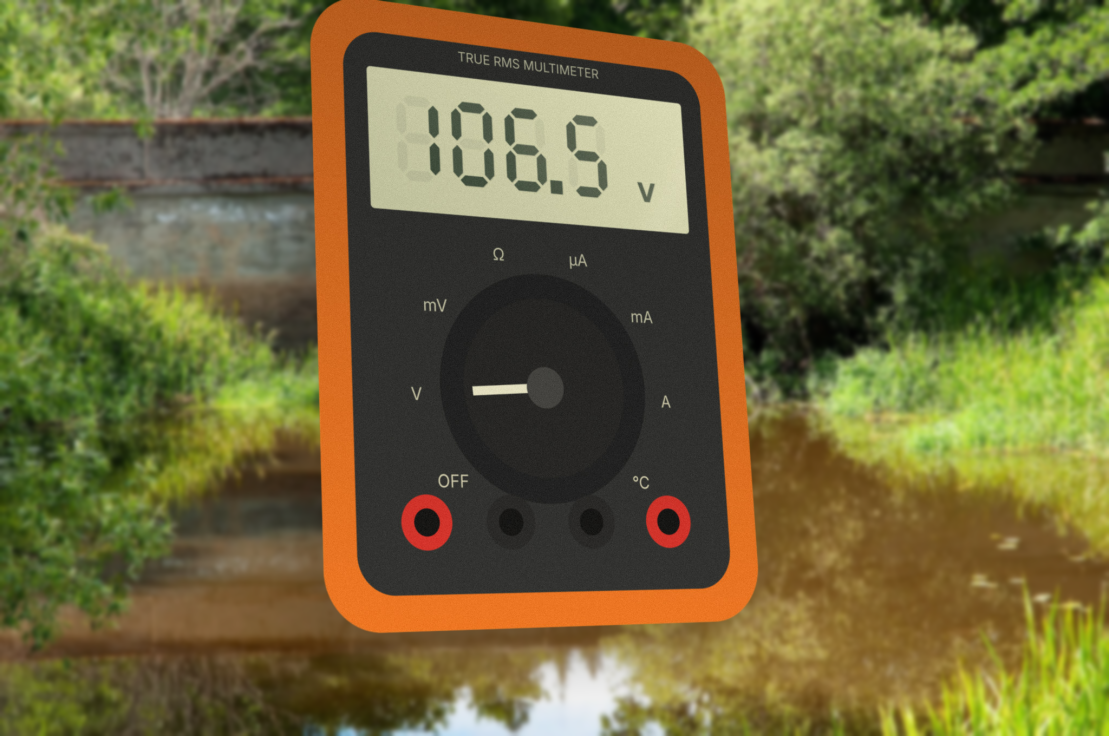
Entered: 106.5; V
